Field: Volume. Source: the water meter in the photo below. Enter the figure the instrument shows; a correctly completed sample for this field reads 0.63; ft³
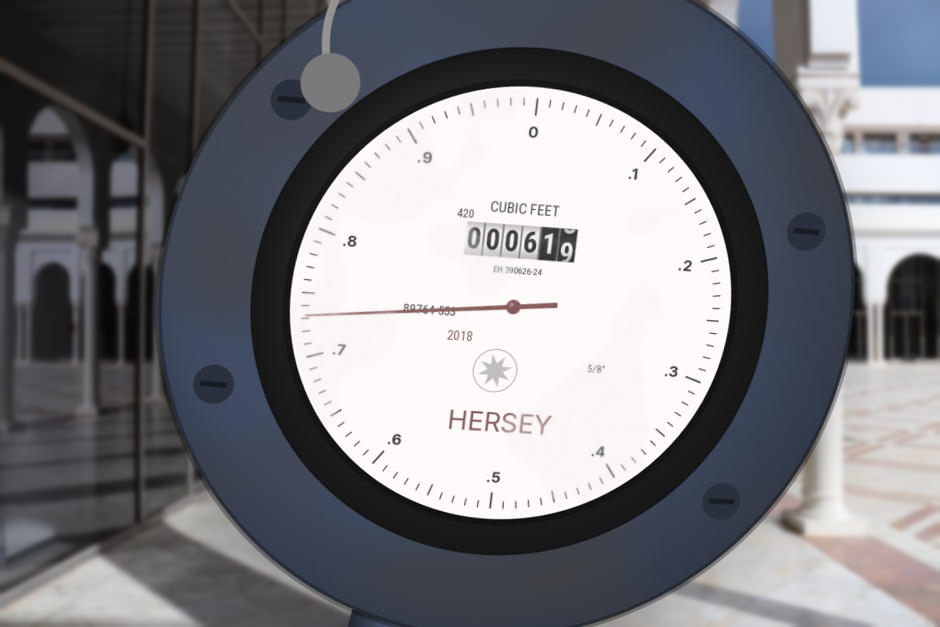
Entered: 618.73; ft³
